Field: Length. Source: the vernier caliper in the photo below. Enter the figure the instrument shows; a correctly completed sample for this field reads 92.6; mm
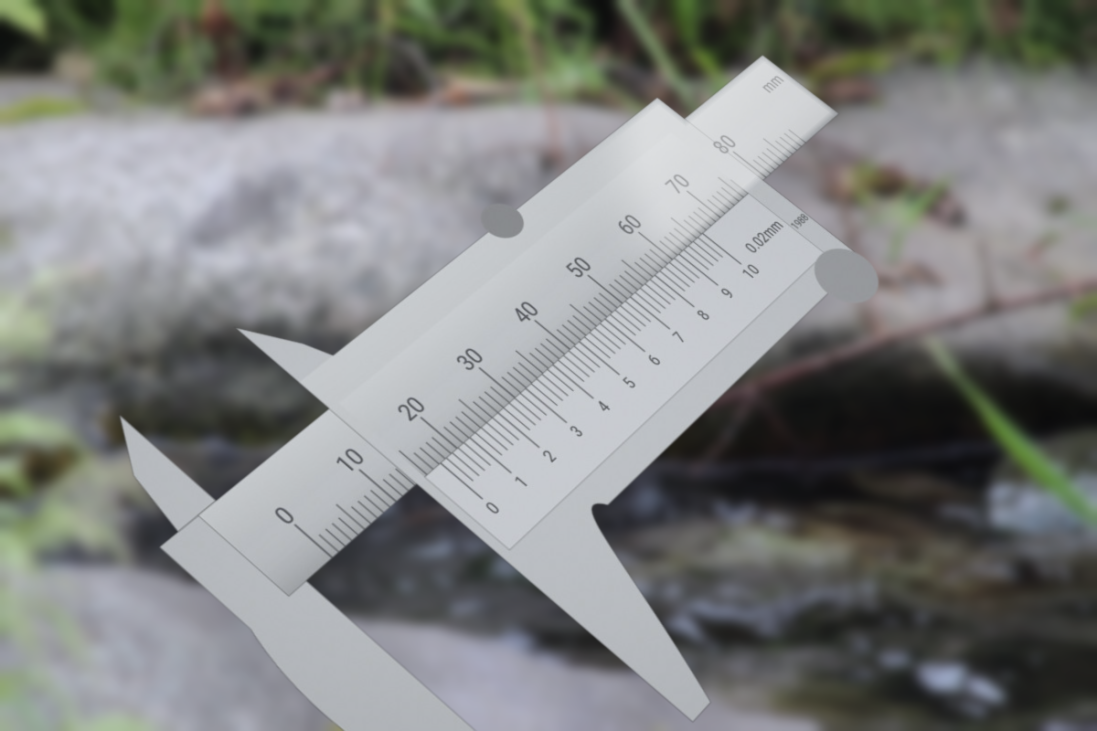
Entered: 17.2; mm
